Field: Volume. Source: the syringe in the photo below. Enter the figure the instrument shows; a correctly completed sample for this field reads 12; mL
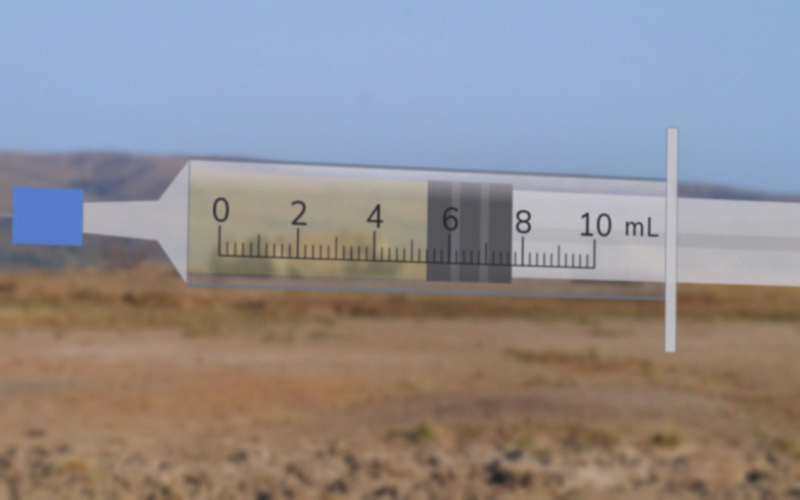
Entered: 5.4; mL
